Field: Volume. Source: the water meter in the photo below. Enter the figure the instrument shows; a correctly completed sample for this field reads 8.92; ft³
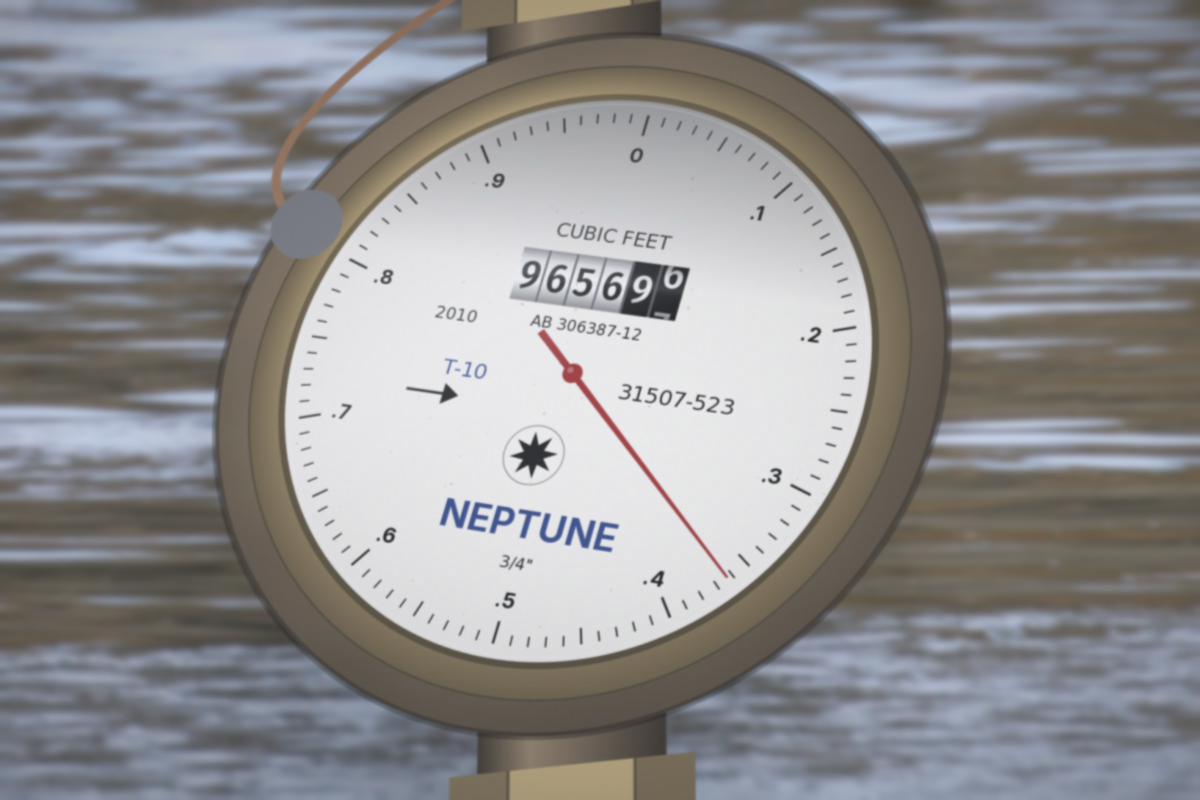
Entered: 965696.36; ft³
